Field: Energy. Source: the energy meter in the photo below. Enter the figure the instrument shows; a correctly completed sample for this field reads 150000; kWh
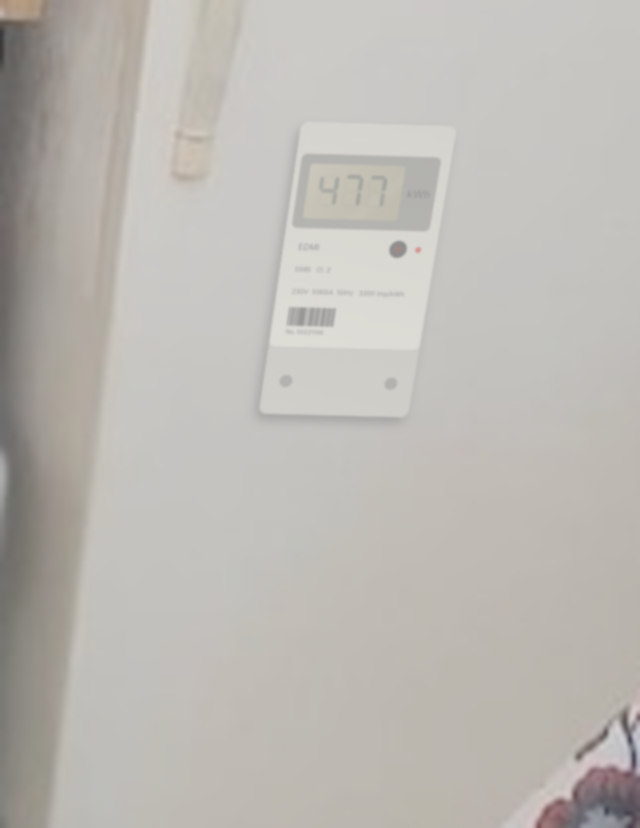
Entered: 477; kWh
